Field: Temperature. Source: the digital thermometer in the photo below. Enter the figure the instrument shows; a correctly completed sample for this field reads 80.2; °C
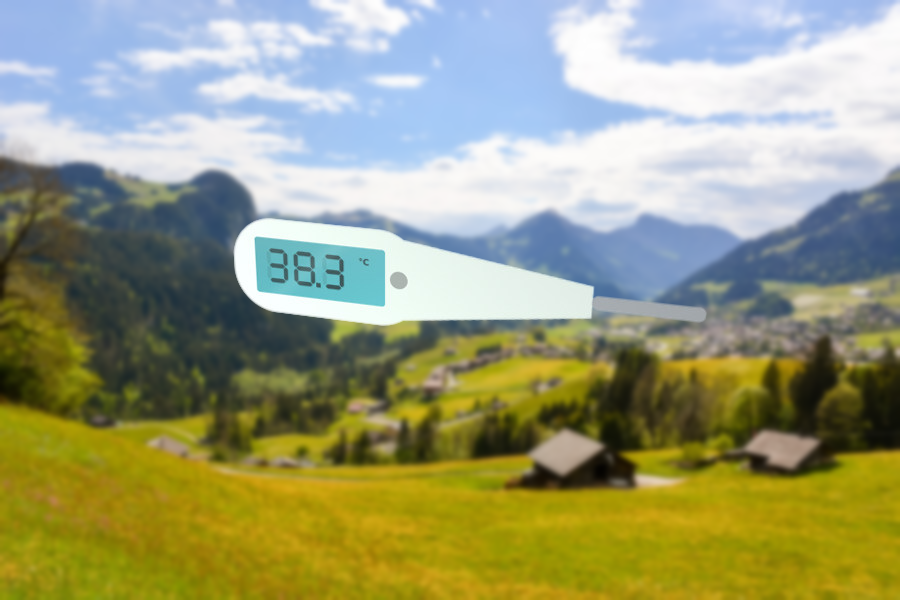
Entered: 38.3; °C
